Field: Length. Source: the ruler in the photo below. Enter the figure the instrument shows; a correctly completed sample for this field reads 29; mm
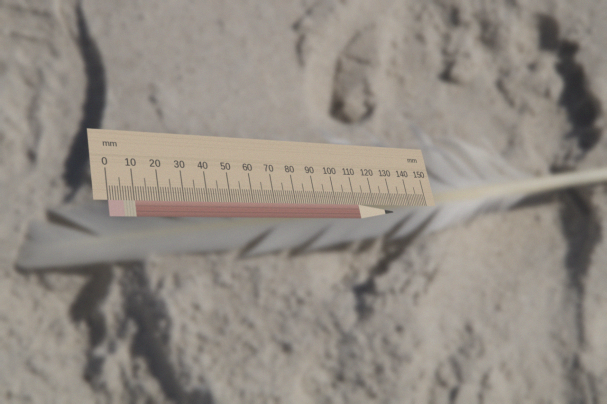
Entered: 130; mm
